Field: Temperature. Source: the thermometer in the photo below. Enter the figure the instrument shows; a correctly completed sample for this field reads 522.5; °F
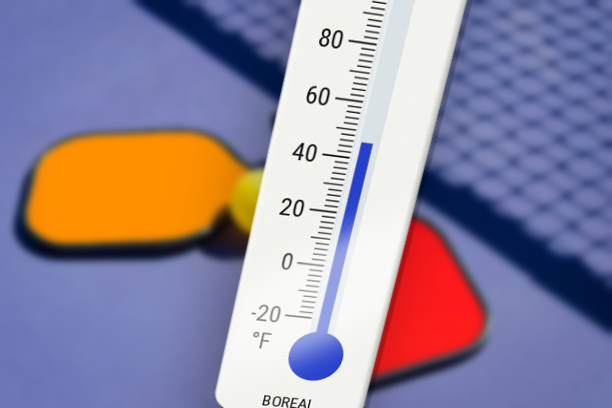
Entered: 46; °F
